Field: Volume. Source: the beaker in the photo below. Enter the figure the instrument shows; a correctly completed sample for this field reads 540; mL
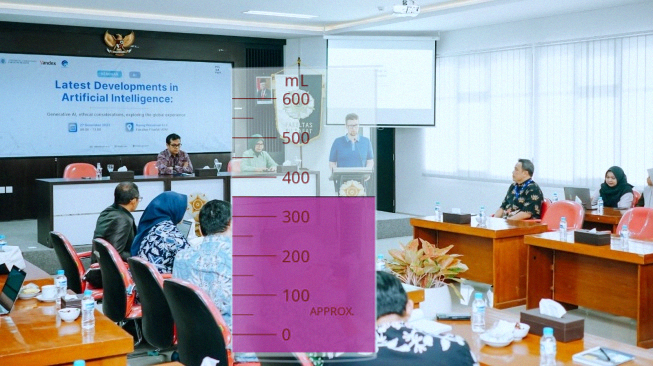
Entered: 350; mL
